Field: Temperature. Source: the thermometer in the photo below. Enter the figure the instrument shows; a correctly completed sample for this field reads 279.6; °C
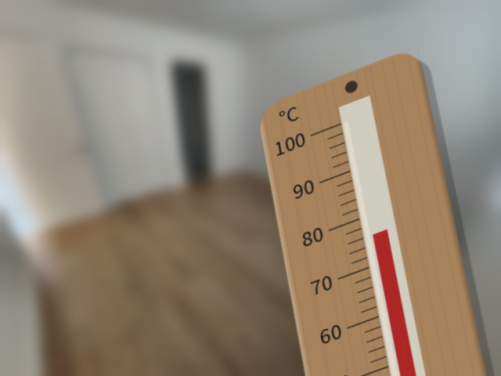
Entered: 76; °C
